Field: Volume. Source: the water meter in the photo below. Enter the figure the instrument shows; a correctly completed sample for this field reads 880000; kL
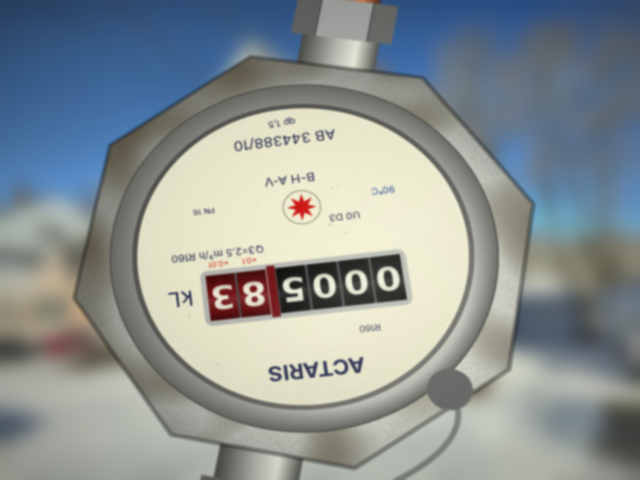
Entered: 5.83; kL
